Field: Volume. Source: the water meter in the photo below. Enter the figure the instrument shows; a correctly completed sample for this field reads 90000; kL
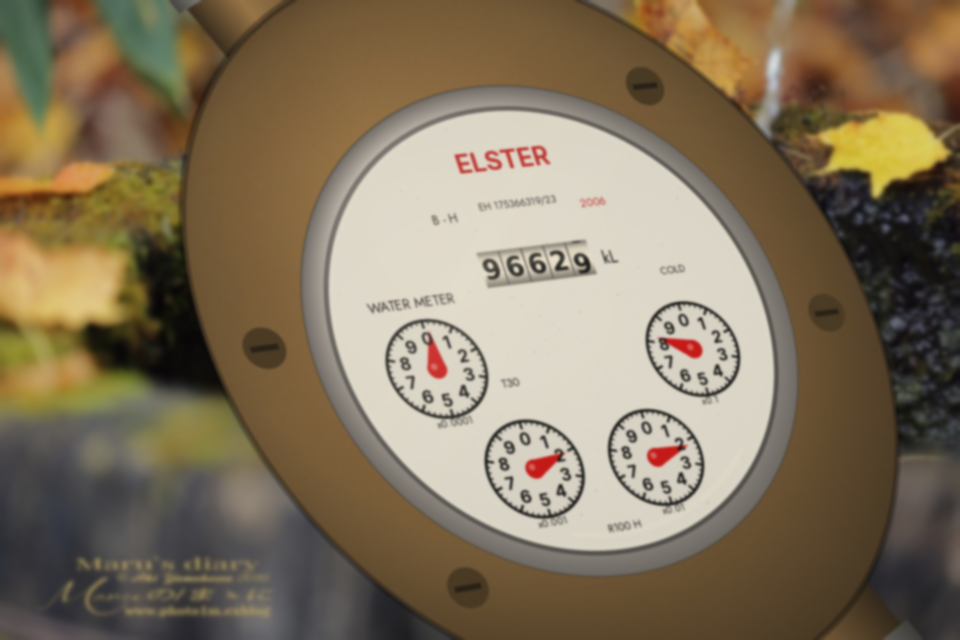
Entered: 96628.8220; kL
